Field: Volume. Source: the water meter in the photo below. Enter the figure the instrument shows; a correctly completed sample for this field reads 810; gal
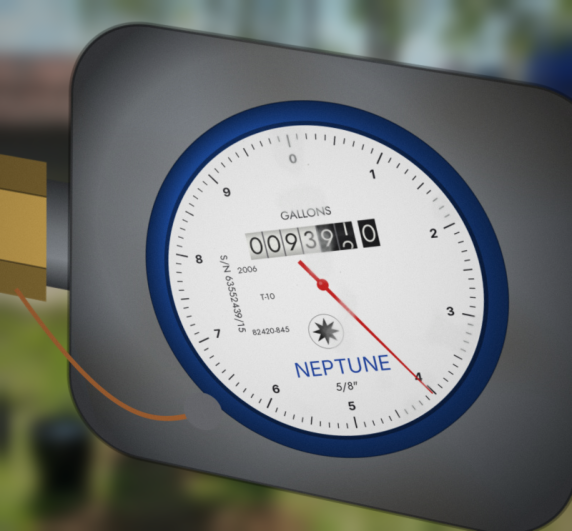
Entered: 93914.0; gal
